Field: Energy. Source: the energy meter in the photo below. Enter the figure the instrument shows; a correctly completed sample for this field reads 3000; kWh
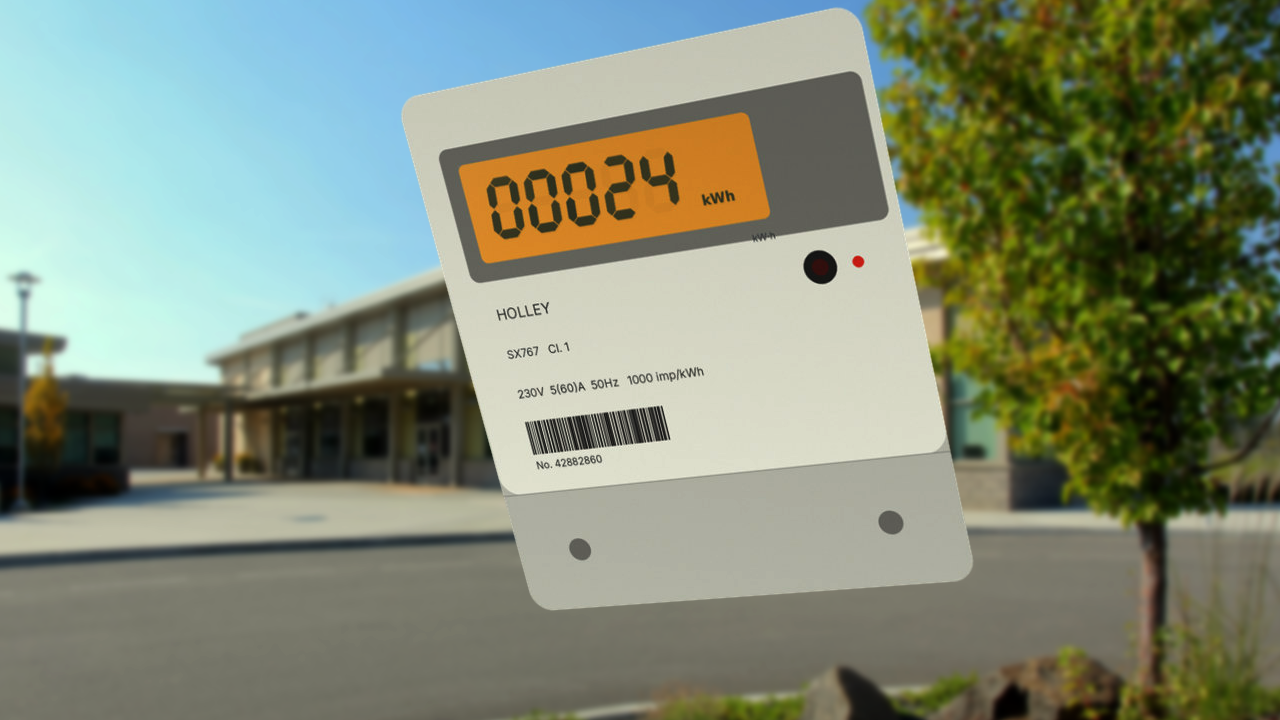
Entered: 24; kWh
